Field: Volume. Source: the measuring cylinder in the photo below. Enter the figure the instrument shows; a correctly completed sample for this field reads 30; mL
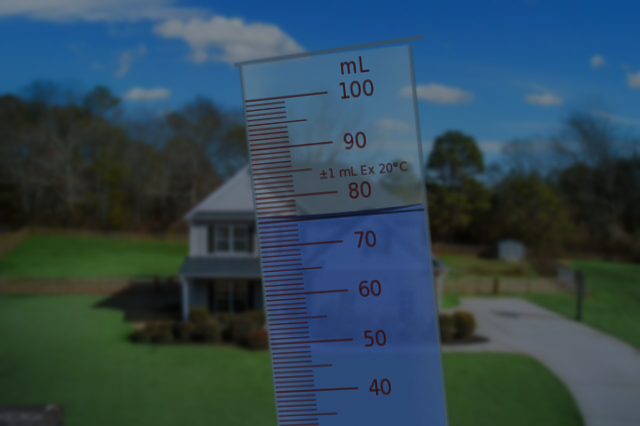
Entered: 75; mL
